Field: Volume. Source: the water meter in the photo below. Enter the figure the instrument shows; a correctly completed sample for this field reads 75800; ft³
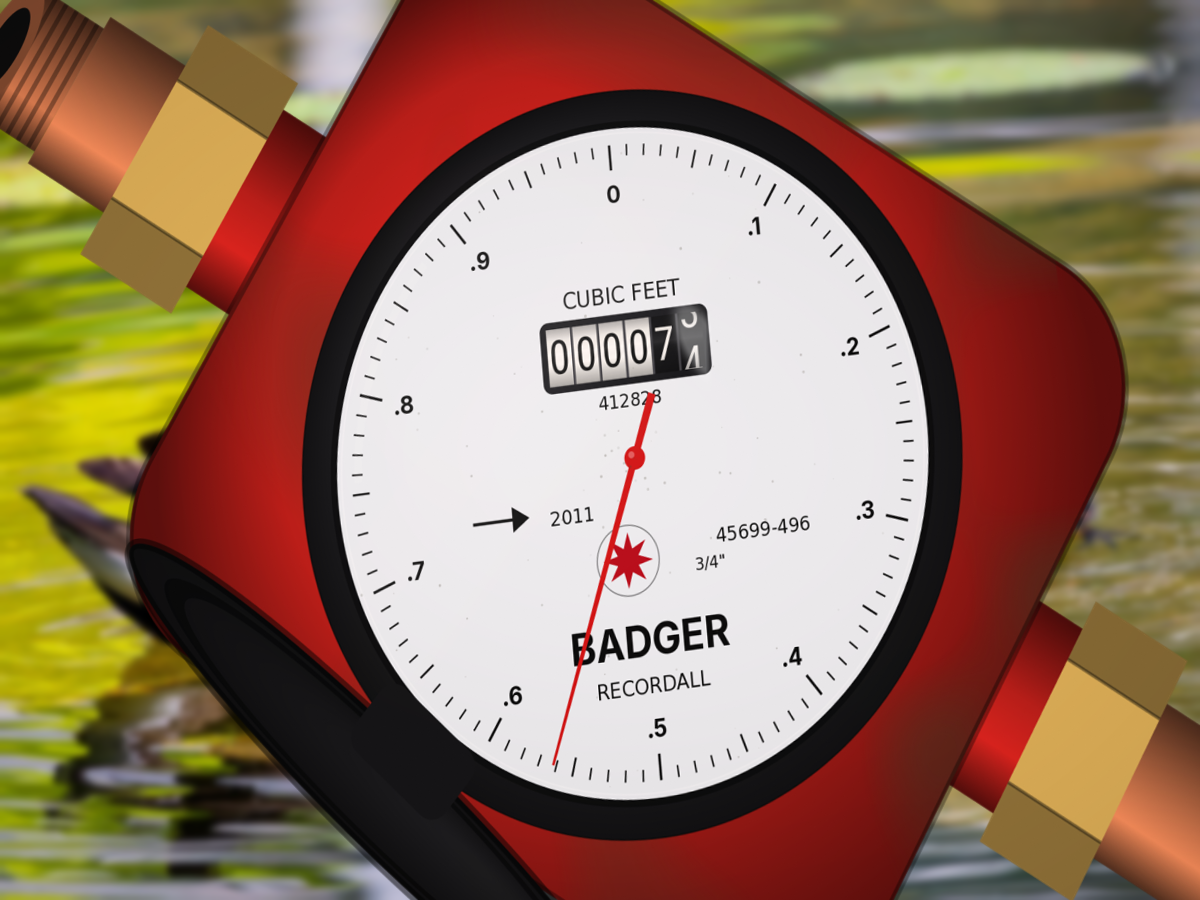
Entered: 73.56; ft³
